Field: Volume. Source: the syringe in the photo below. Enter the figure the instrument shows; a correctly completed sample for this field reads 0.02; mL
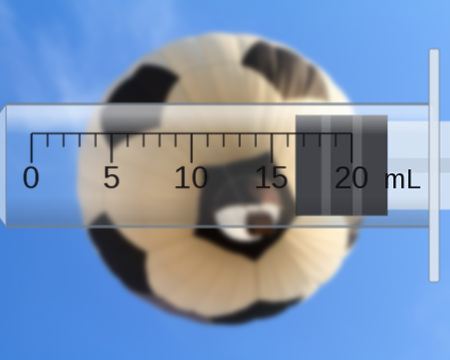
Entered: 16.5; mL
